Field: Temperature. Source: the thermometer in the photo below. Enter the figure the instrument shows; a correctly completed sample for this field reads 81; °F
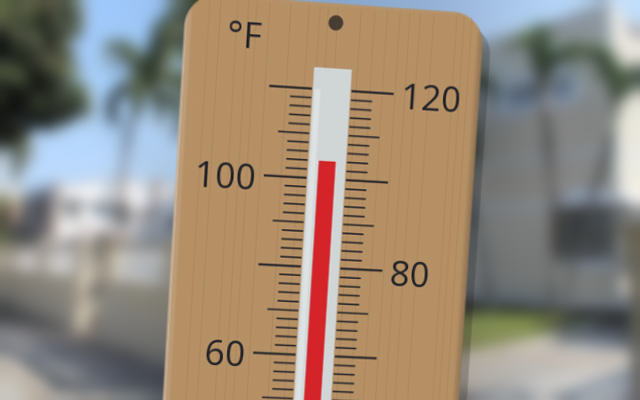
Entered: 104; °F
